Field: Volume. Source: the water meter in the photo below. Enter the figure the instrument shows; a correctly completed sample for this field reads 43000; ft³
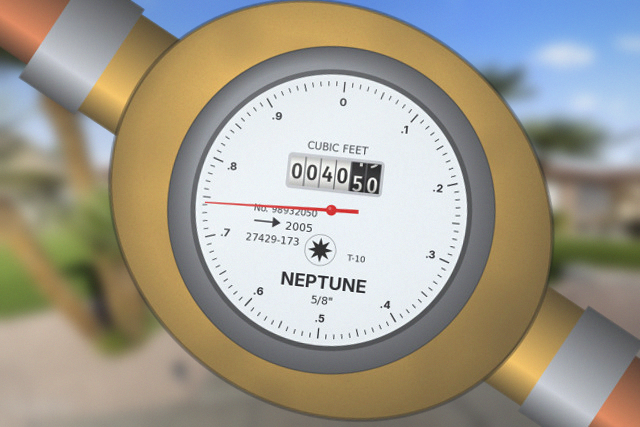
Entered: 4049.74; ft³
